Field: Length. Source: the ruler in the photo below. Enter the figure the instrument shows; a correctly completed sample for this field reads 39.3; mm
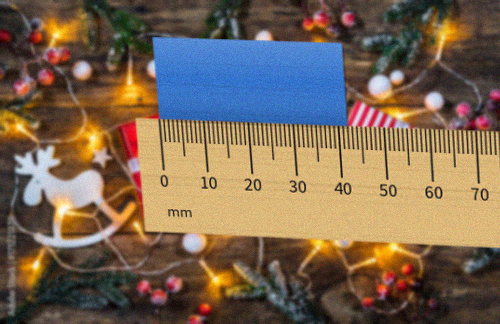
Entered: 42; mm
